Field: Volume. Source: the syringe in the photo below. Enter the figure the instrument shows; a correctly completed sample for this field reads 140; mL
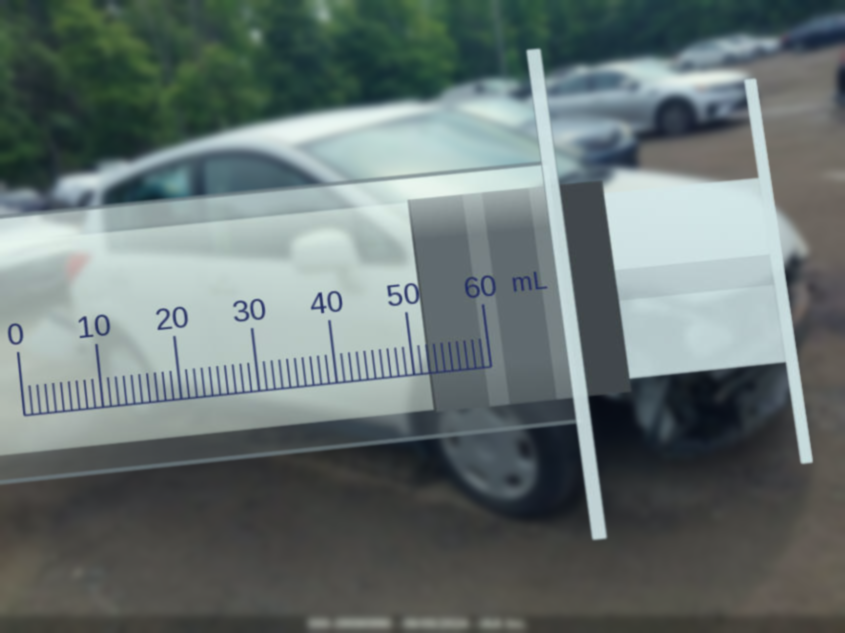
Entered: 52; mL
